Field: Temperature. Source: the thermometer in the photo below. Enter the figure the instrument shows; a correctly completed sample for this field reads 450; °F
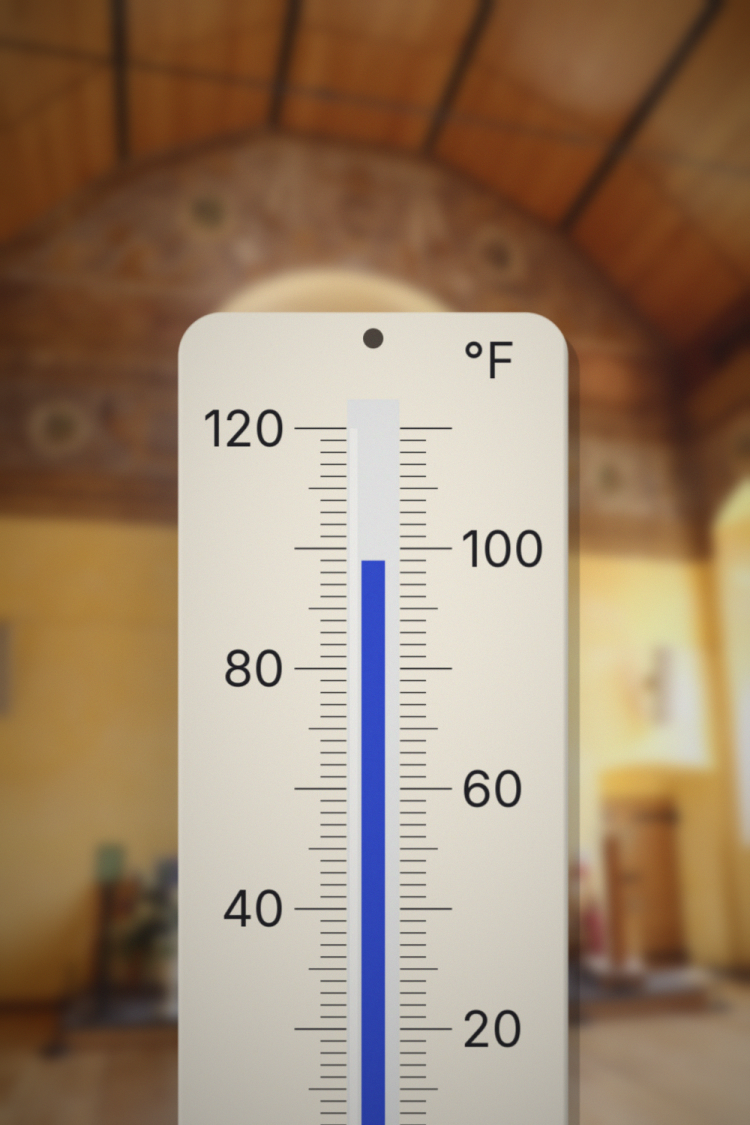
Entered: 98; °F
